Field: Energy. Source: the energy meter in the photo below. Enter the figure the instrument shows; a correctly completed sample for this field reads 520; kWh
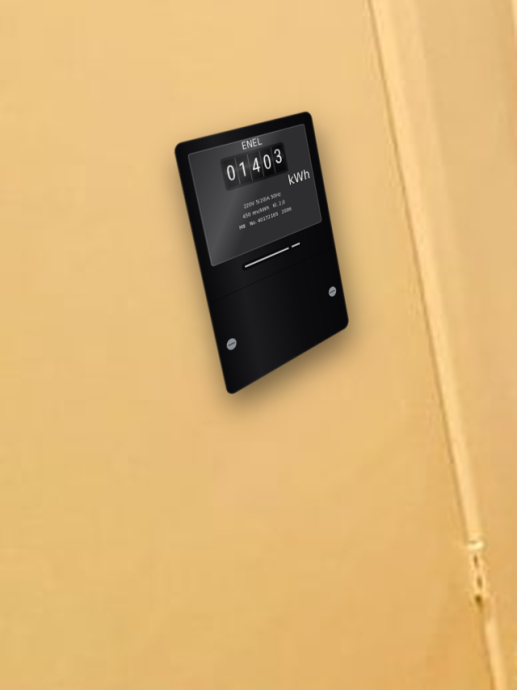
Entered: 1403; kWh
